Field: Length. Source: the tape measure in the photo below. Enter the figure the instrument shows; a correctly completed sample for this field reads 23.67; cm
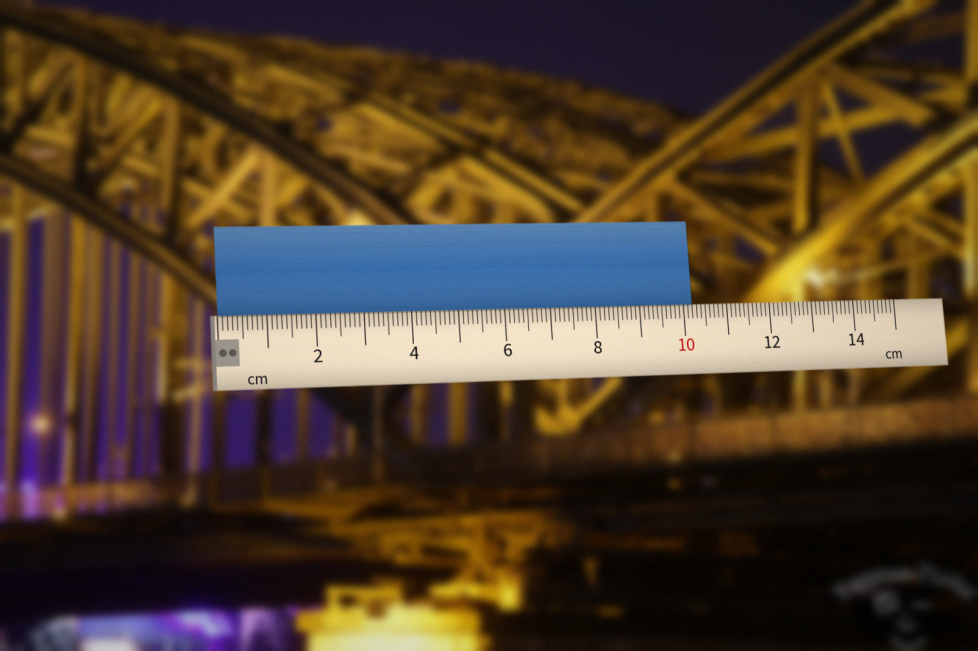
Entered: 10.2; cm
